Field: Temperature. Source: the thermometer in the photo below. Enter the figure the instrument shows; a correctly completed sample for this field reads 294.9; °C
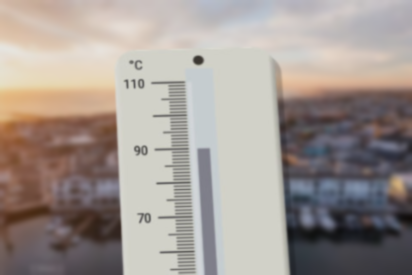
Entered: 90; °C
